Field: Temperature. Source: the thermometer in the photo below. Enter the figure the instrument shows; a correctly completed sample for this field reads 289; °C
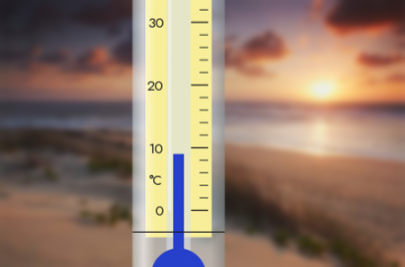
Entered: 9; °C
